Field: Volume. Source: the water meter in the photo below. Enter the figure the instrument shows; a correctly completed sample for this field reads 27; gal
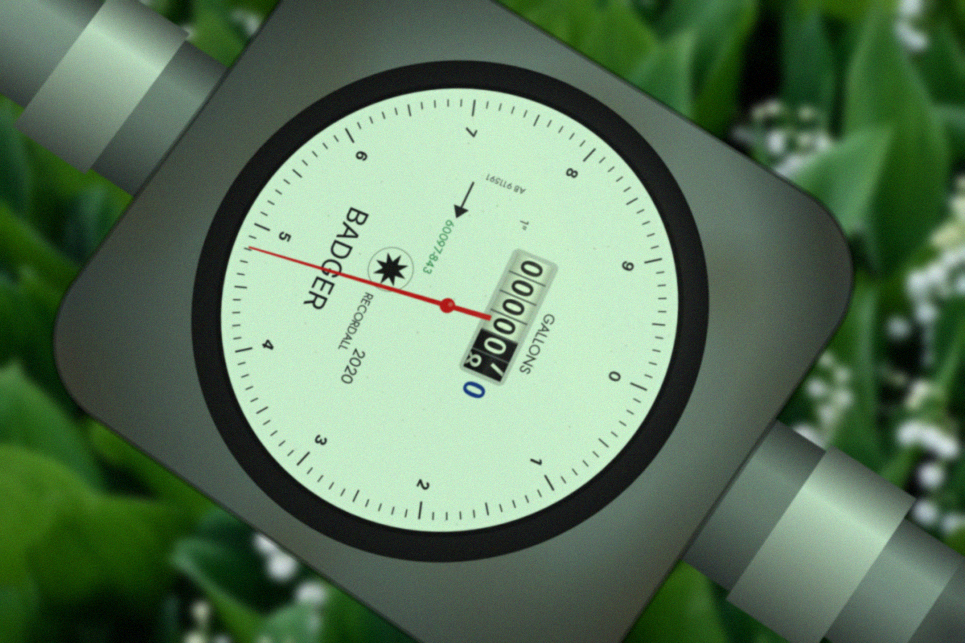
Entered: 74.8; gal
